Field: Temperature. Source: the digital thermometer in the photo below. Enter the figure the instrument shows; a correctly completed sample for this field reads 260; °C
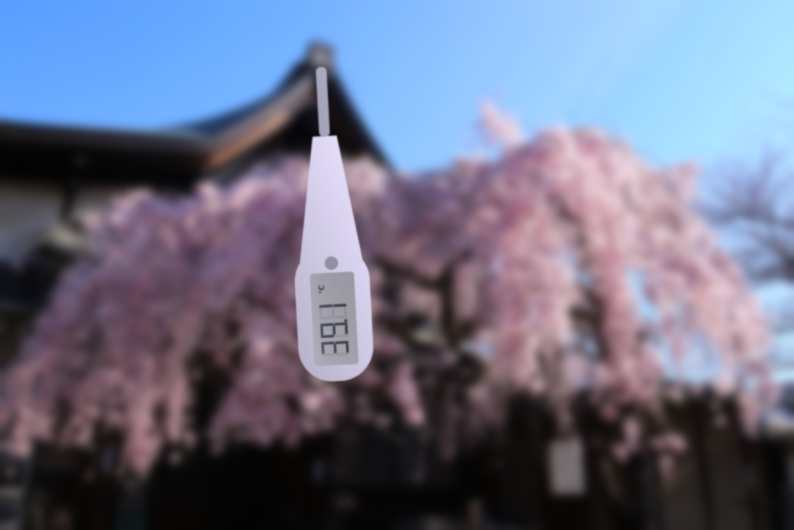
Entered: 39.1; °C
